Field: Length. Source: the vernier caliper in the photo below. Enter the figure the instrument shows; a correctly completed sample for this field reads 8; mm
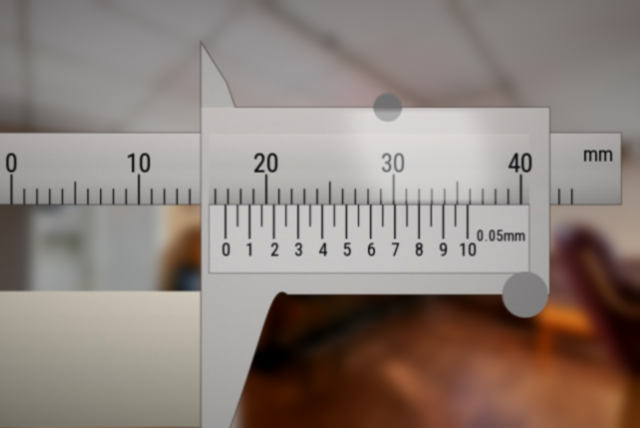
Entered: 16.8; mm
